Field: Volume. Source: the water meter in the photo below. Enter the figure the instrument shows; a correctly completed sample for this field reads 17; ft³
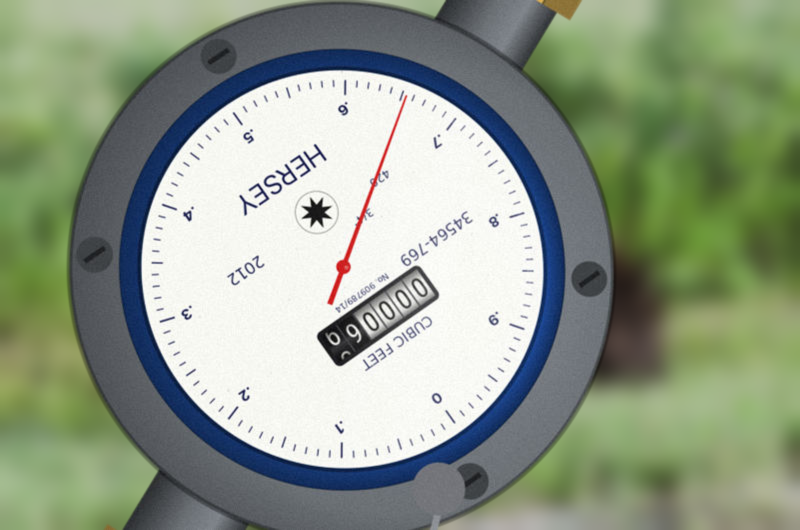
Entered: 68.65; ft³
